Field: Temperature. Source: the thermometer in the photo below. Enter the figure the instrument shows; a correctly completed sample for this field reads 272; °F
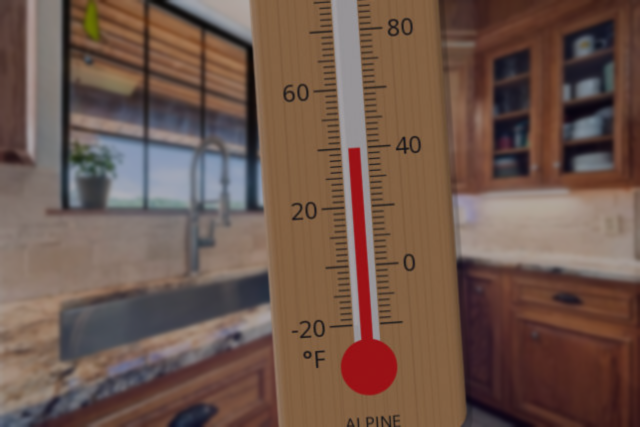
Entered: 40; °F
